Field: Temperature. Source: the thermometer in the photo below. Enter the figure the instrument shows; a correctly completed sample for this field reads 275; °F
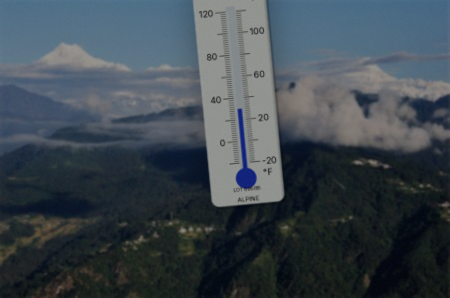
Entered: 30; °F
